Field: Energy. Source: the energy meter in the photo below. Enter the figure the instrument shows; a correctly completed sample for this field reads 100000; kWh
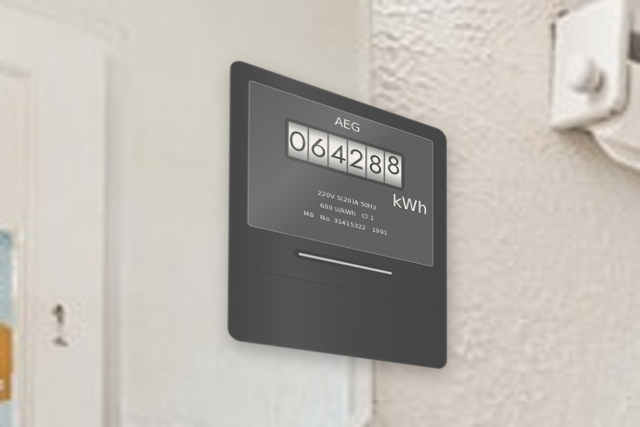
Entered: 64288; kWh
